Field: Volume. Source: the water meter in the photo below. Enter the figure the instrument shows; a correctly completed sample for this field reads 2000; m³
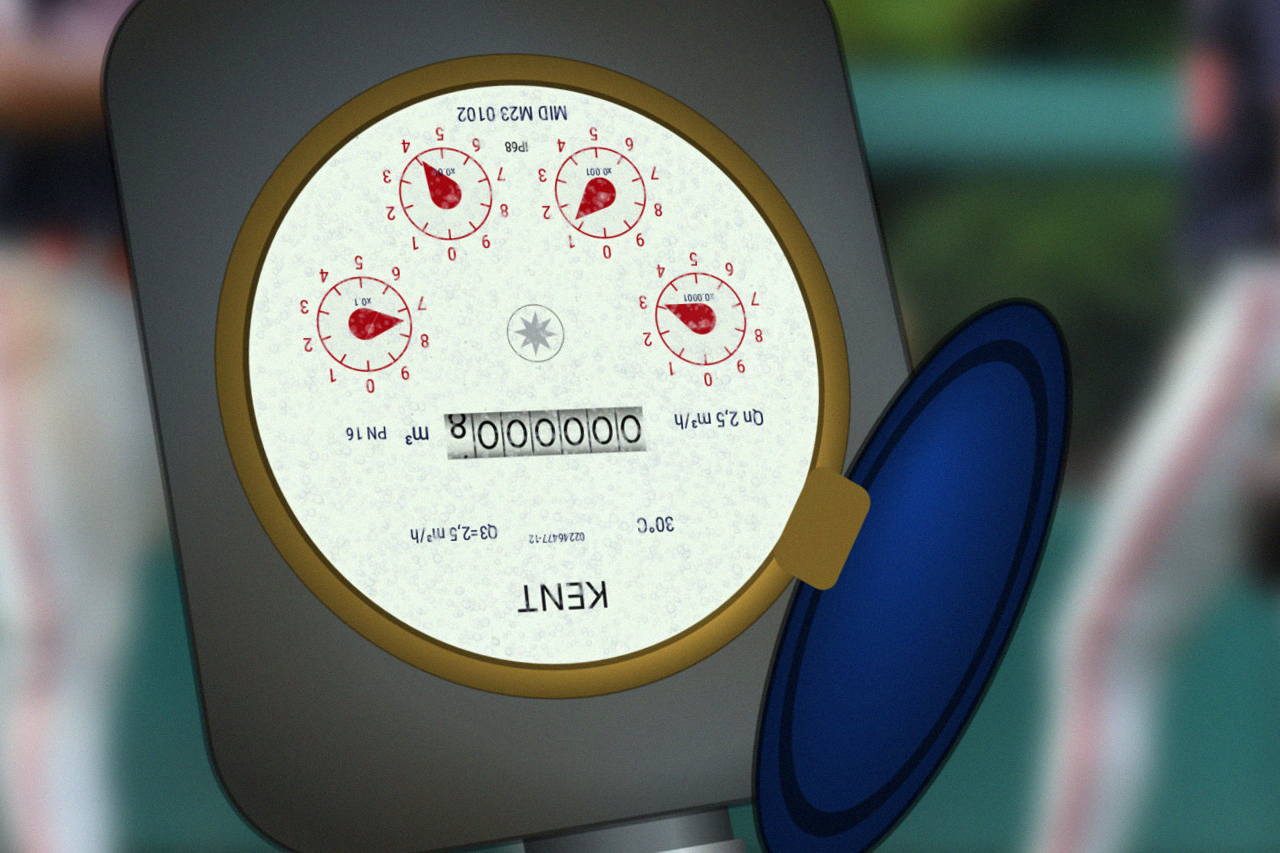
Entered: 7.7413; m³
